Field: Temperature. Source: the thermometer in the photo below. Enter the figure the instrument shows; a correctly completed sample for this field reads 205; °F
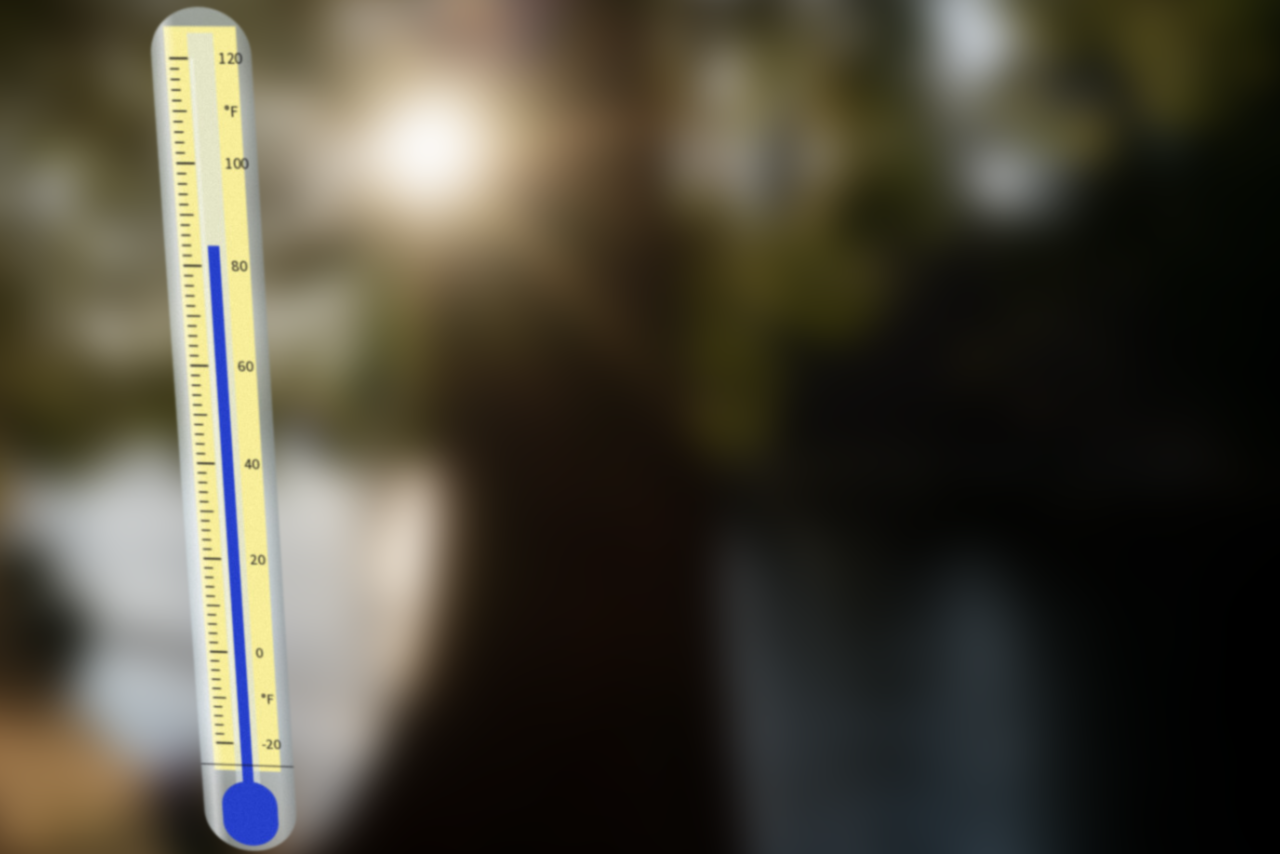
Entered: 84; °F
